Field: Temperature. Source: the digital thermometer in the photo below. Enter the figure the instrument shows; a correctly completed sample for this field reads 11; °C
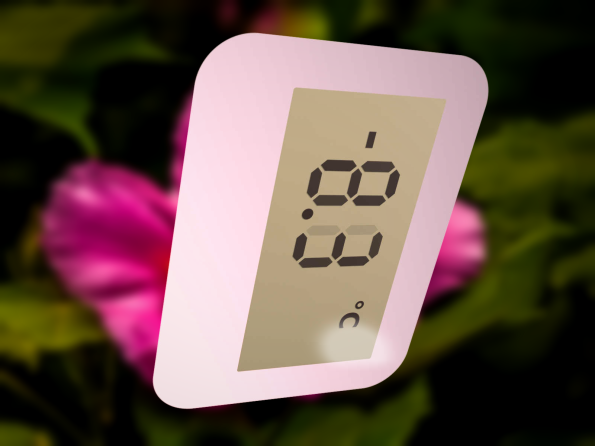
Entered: -8.3; °C
